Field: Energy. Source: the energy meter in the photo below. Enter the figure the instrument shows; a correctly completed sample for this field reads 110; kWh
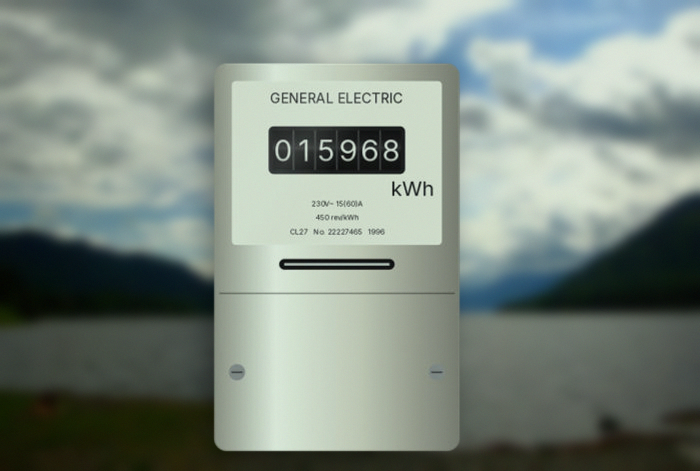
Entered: 15968; kWh
